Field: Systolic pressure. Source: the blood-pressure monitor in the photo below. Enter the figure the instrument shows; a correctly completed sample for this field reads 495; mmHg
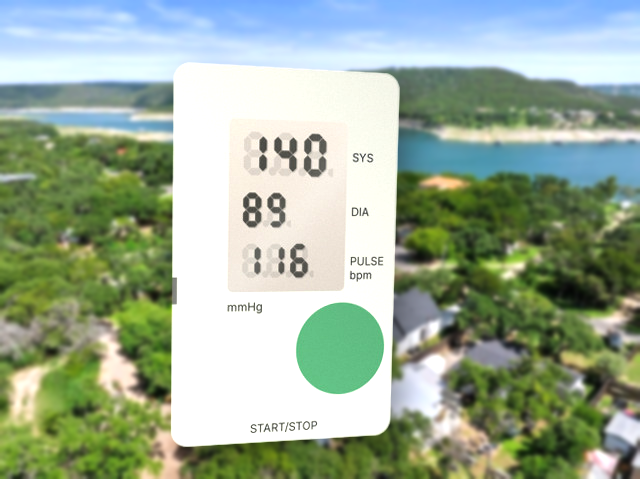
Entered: 140; mmHg
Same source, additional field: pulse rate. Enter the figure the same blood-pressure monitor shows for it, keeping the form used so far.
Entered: 116; bpm
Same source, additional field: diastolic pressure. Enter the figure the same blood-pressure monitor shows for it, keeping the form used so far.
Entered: 89; mmHg
